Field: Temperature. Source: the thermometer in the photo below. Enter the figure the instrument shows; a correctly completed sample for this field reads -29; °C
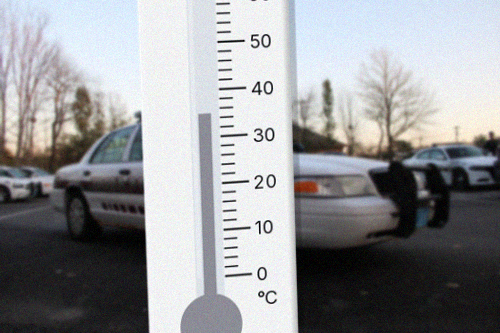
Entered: 35; °C
